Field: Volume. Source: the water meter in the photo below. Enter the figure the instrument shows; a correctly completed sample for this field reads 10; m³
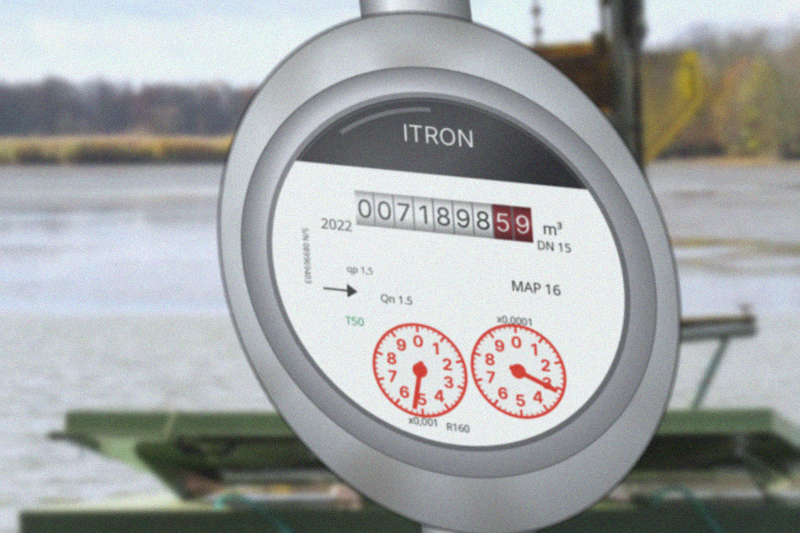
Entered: 71898.5953; m³
